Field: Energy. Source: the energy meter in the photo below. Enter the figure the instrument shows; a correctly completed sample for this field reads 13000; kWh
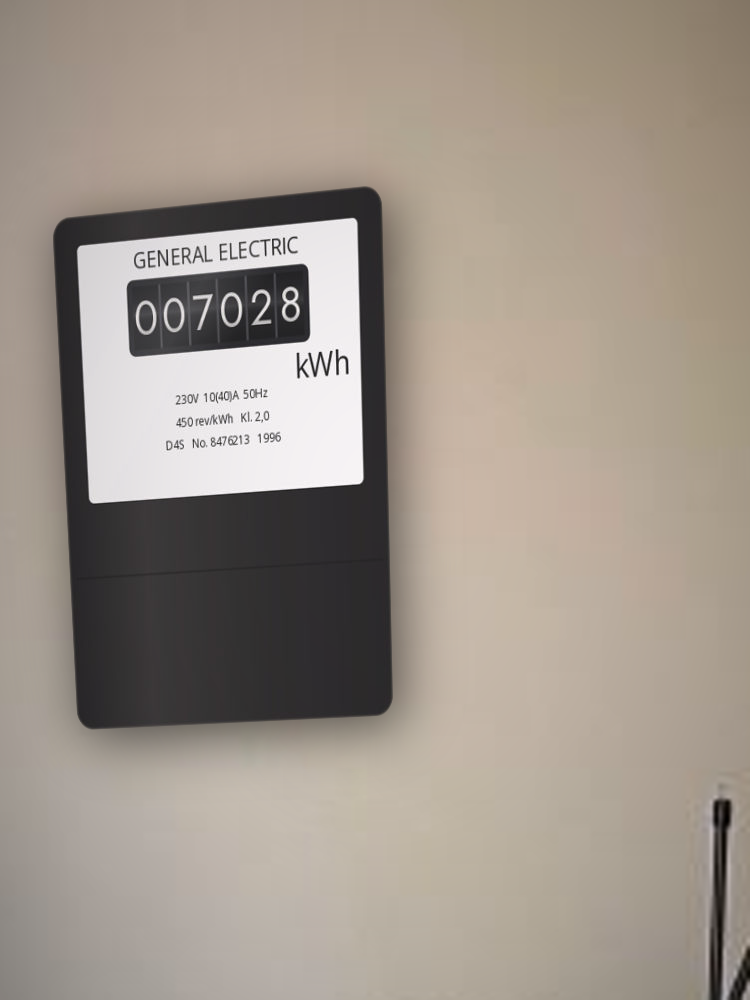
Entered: 7028; kWh
